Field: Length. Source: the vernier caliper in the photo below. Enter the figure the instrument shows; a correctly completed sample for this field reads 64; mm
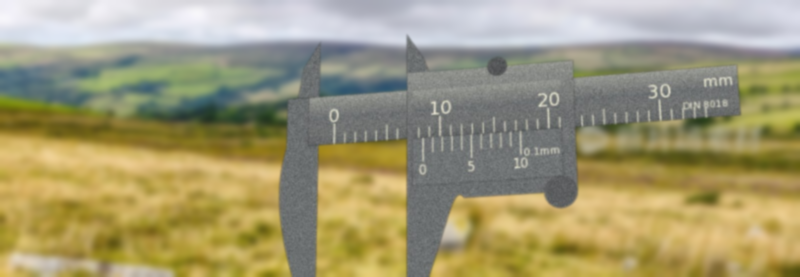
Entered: 8.4; mm
